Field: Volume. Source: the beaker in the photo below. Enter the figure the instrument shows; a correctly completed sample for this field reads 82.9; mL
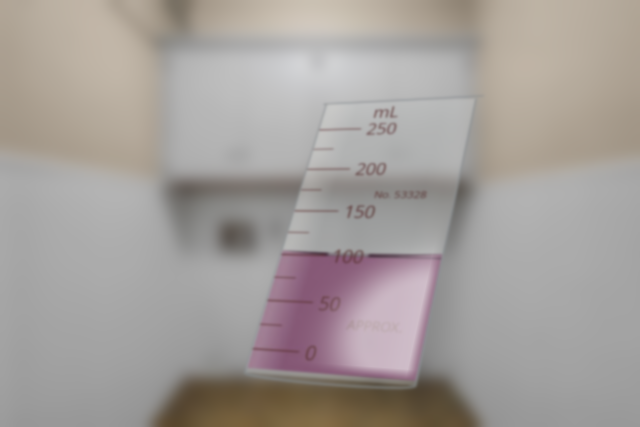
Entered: 100; mL
